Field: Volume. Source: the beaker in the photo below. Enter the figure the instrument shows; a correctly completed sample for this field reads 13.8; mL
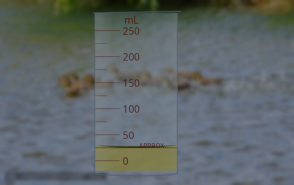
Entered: 25; mL
